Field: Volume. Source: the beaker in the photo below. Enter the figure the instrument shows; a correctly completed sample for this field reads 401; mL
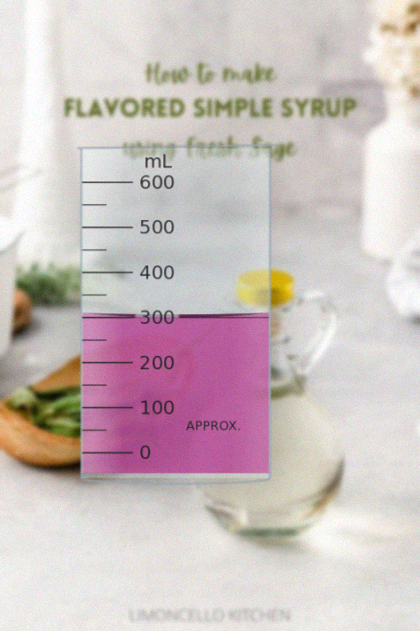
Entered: 300; mL
